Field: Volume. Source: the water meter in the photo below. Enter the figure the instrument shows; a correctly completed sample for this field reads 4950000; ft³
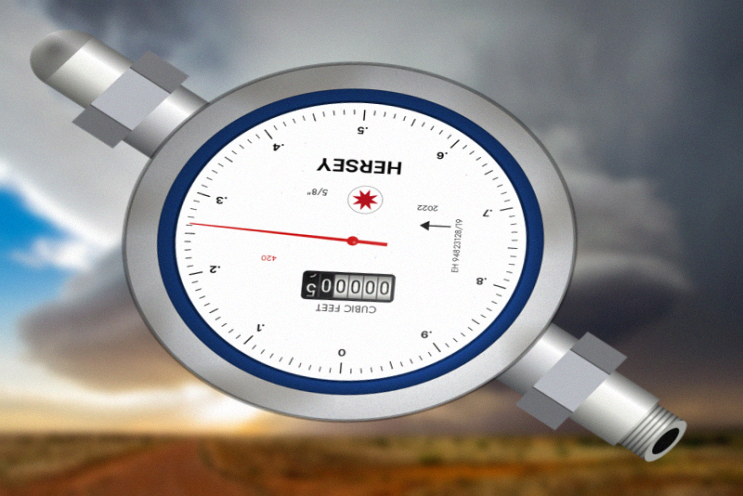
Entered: 5.26; ft³
